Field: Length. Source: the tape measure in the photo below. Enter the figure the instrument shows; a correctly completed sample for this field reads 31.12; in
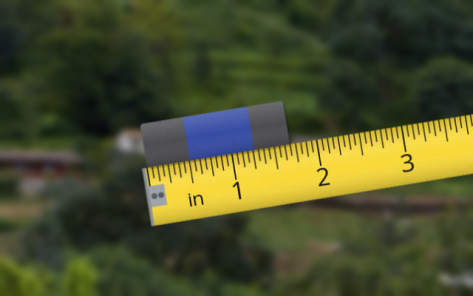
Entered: 1.6875; in
